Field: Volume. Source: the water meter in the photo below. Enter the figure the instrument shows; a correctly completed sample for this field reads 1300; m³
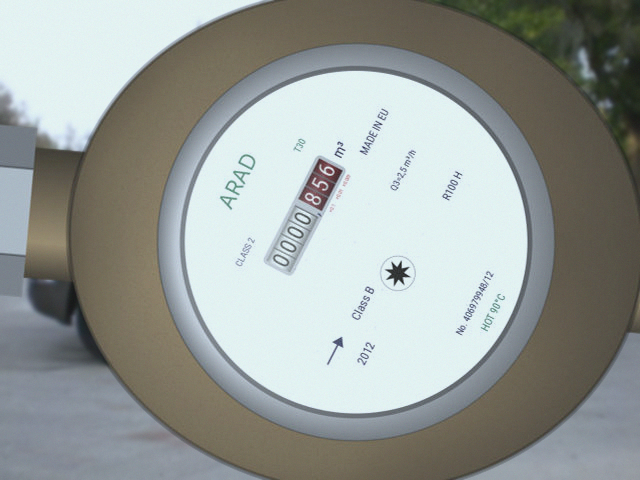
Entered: 0.856; m³
